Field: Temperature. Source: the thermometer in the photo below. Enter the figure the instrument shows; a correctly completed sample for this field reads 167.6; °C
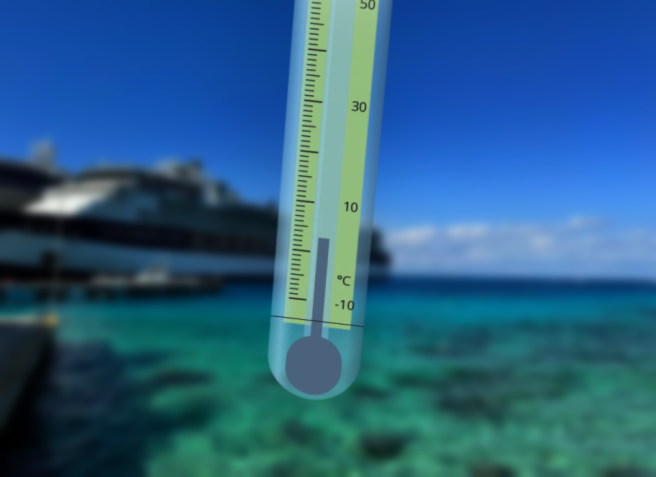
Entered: 3; °C
